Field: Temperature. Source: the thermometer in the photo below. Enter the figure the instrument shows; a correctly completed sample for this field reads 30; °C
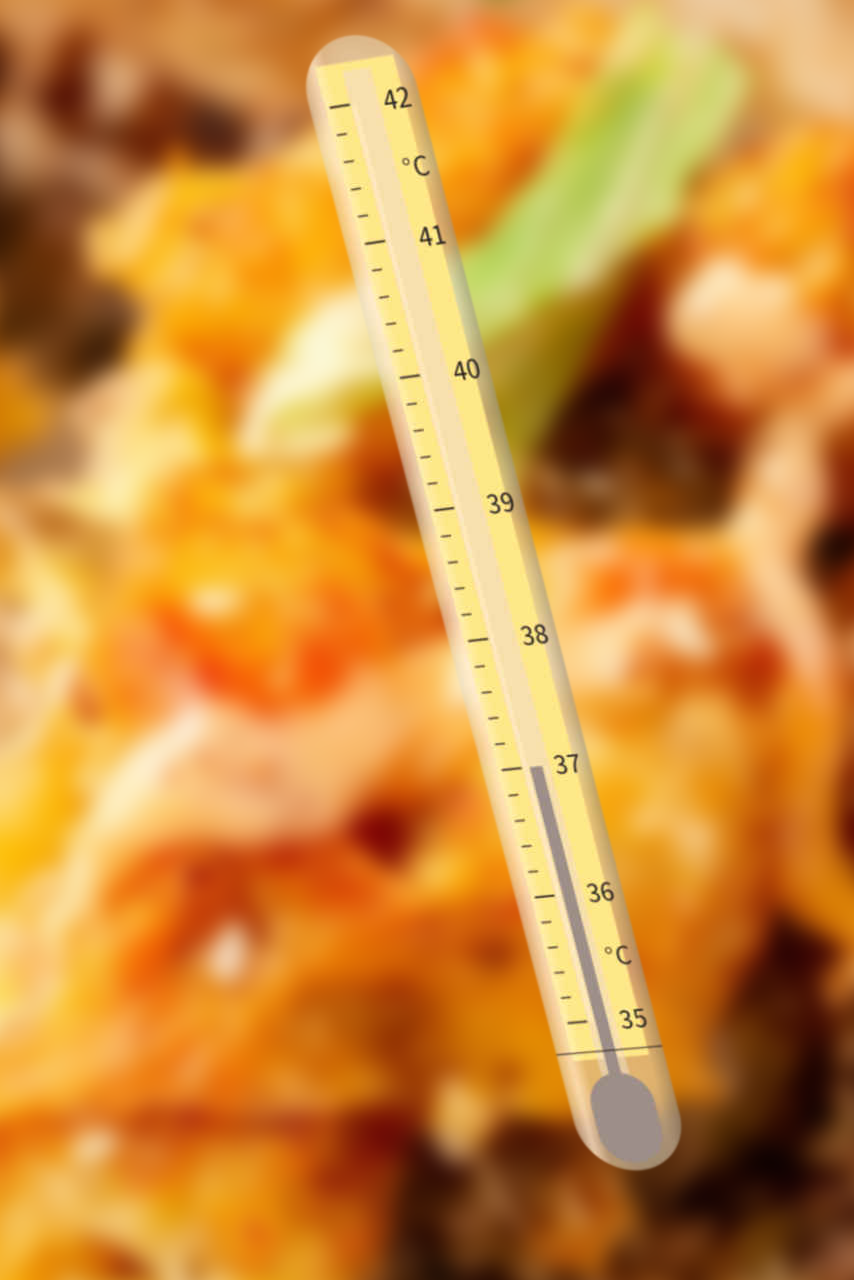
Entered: 37; °C
